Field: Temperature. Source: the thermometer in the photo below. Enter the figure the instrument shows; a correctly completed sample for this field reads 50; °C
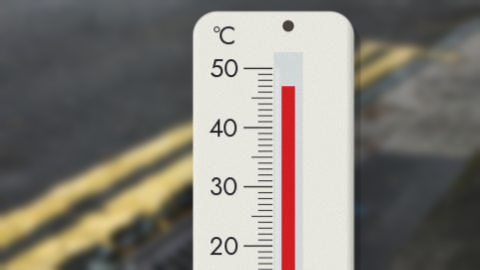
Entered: 47; °C
